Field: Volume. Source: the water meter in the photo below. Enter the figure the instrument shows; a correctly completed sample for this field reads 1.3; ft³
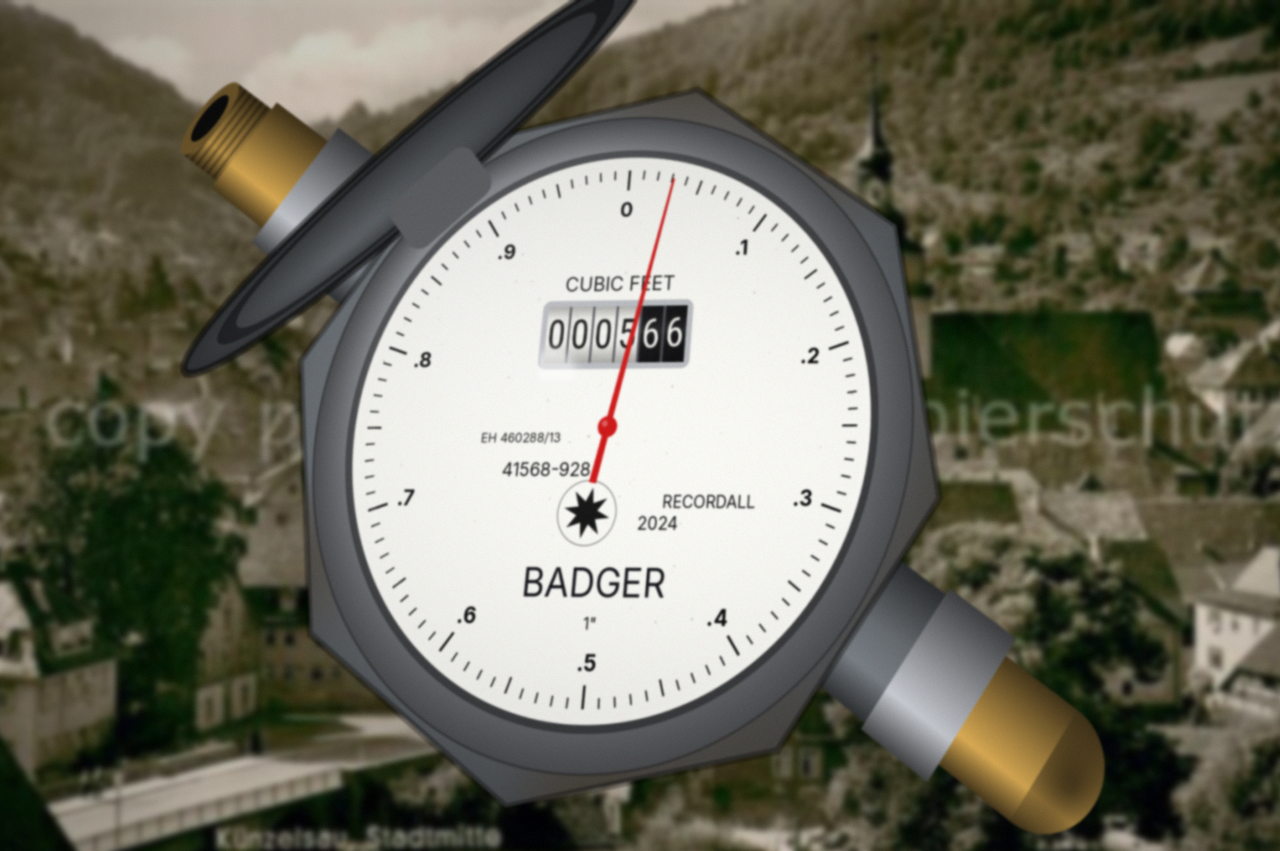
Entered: 566.03; ft³
